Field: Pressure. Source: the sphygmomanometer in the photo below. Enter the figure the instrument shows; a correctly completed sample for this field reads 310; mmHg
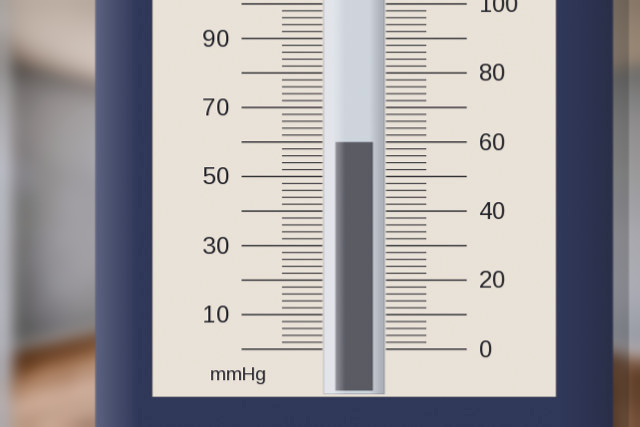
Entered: 60; mmHg
